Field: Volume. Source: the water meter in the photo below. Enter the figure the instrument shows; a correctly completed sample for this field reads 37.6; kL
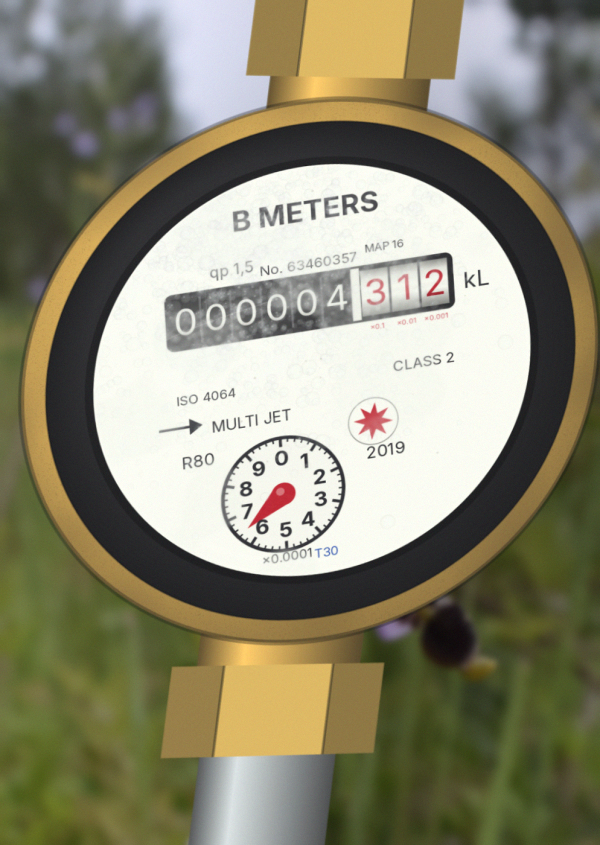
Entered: 4.3126; kL
